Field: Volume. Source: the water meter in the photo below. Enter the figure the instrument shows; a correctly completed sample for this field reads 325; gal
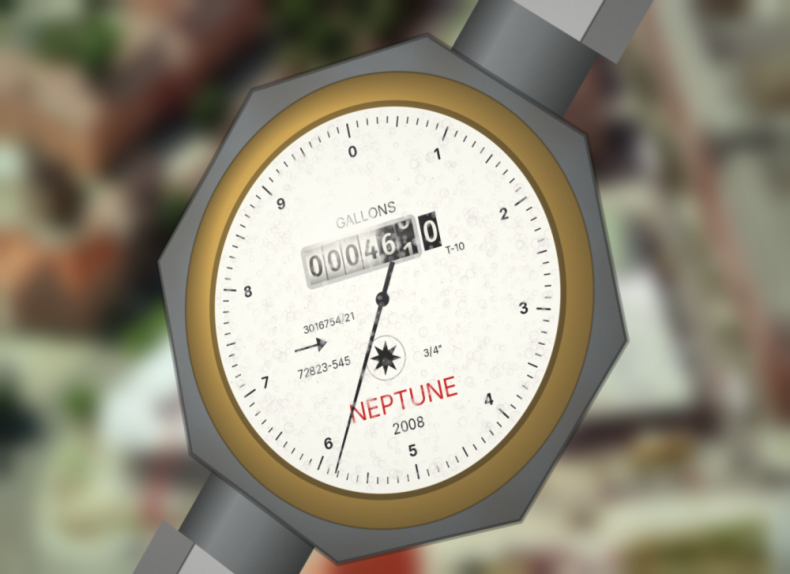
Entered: 4605.8; gal
